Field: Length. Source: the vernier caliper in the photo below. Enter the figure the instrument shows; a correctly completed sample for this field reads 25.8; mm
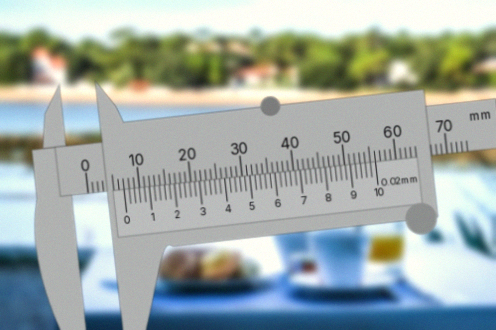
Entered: 7.0; mm
